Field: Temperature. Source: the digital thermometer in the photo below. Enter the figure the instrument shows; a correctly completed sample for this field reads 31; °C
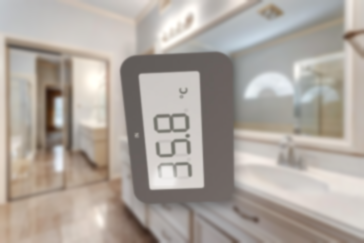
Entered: 35.8; °C
